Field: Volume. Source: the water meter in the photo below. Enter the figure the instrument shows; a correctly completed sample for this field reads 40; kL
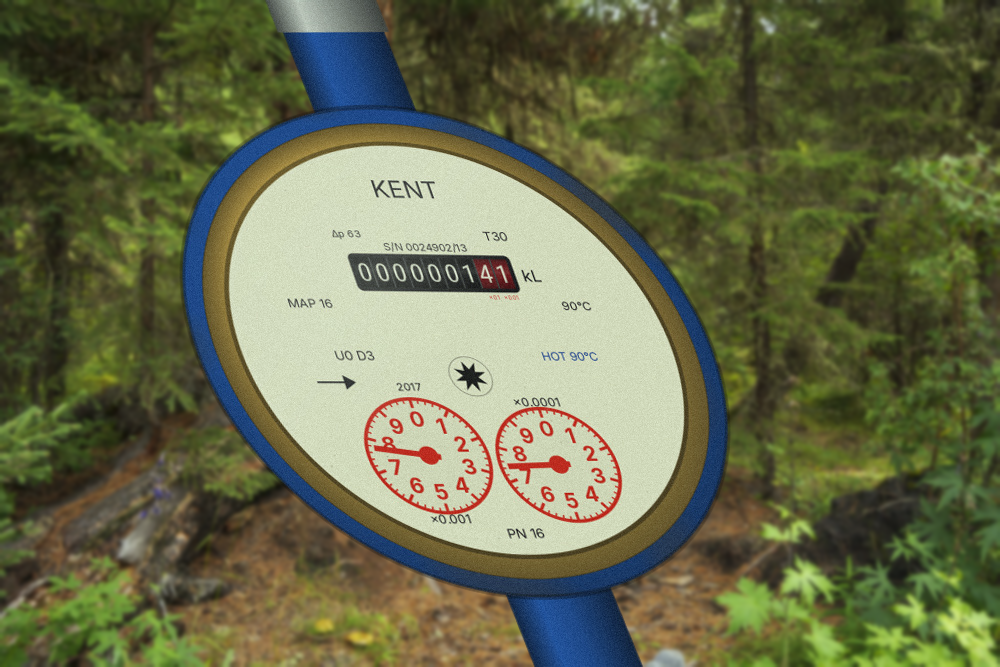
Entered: 1.4177; kL
